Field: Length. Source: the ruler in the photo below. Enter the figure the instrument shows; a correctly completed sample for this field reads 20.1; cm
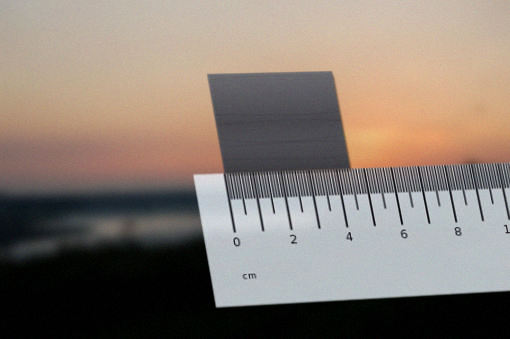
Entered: 4.5; cm
